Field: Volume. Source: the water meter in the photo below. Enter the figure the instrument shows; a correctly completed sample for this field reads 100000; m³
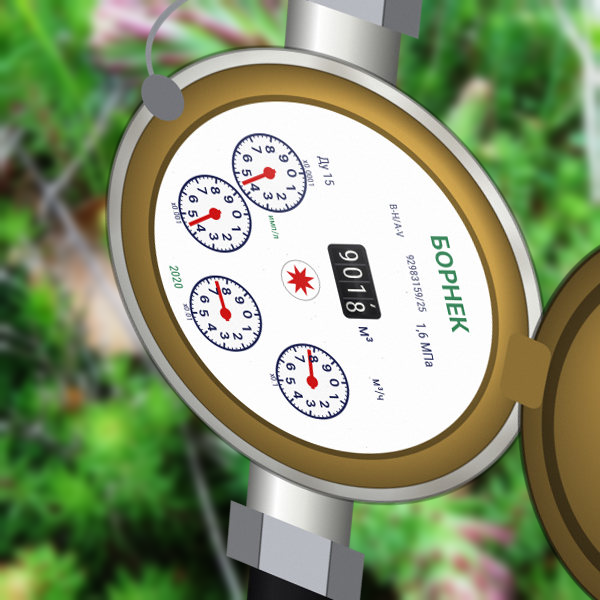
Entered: 9017.7744; m³
